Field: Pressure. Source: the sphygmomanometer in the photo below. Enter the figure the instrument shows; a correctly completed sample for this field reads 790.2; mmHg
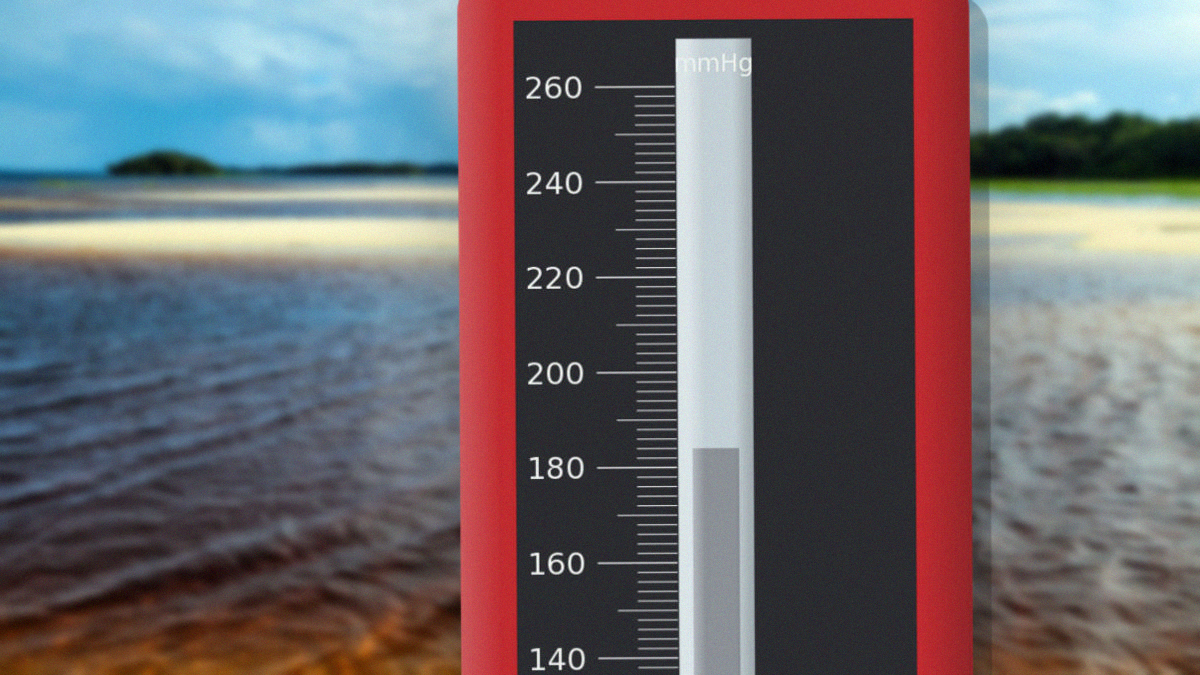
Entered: 184; mmHg
